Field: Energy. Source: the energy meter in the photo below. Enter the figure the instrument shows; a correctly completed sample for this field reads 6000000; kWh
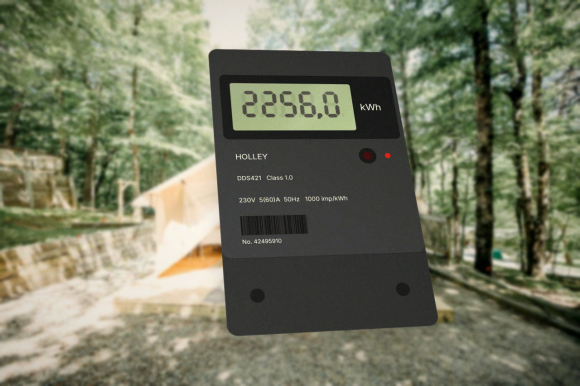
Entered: 2256.0; kWh
